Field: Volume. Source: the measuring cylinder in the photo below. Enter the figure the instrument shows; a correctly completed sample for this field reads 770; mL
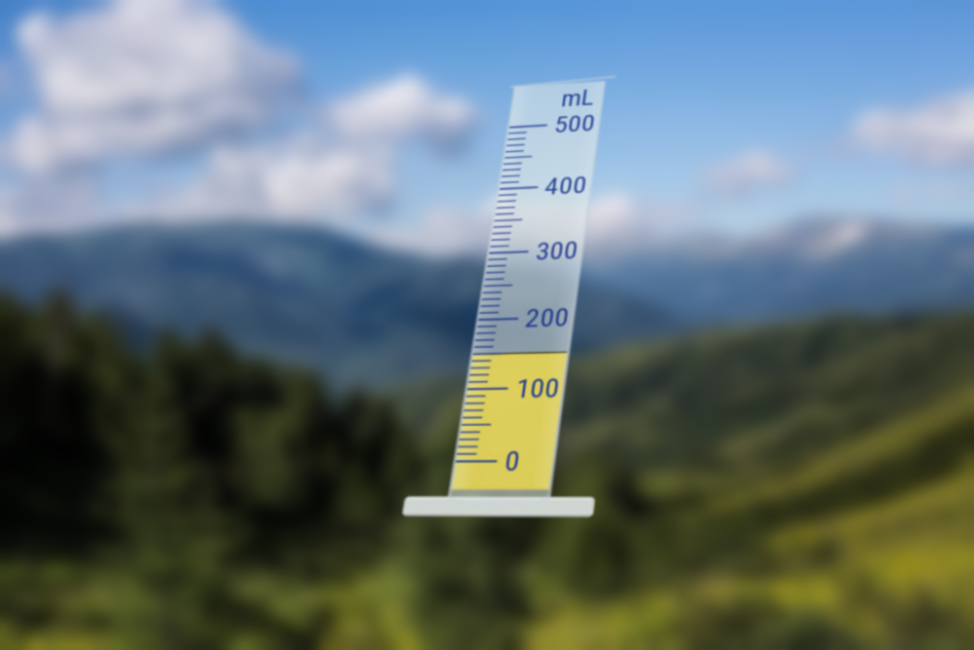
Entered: 150; mL
